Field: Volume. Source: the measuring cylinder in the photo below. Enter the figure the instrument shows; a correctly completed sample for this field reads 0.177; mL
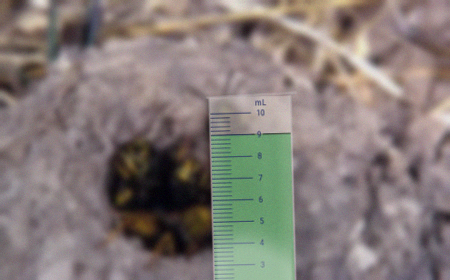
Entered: 9; mL
